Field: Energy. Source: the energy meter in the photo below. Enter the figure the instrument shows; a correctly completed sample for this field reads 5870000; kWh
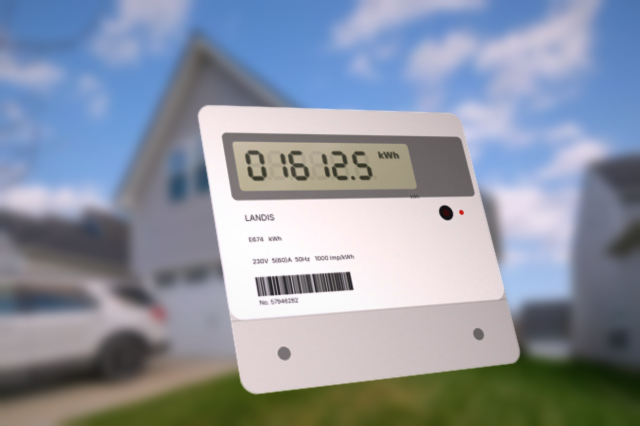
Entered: 1612.5; kWh
